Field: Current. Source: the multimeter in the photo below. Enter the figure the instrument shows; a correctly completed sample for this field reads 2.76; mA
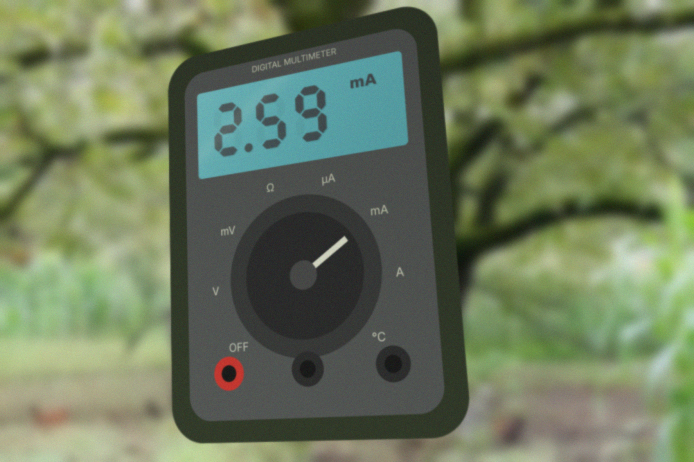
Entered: 2.59; mA
